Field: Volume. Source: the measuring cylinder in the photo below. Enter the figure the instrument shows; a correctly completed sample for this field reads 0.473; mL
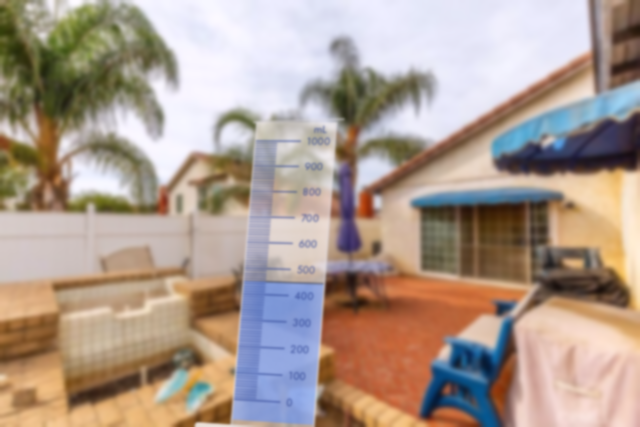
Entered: 450; mL
